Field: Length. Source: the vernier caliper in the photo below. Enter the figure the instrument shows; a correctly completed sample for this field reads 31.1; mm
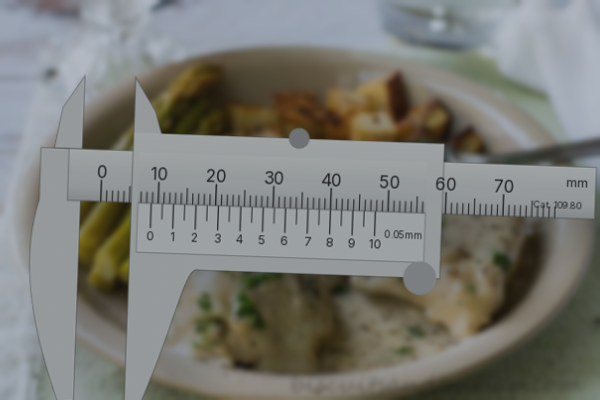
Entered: 8.8; mm
